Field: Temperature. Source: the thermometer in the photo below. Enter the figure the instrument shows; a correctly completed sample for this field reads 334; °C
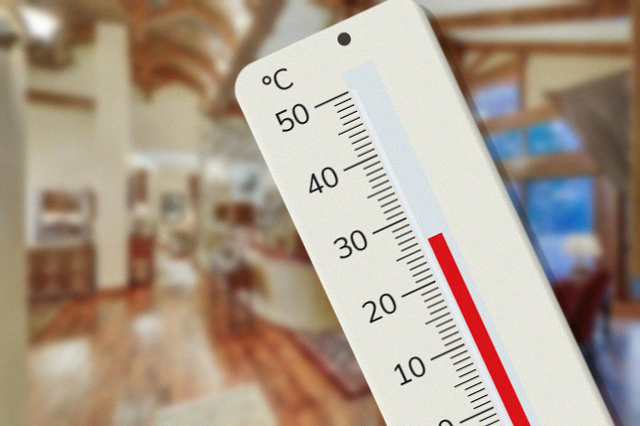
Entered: 26; °C
